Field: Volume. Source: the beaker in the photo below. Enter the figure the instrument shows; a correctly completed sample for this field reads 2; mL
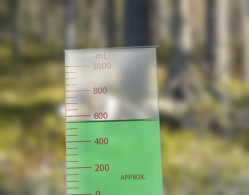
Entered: 550; mL
